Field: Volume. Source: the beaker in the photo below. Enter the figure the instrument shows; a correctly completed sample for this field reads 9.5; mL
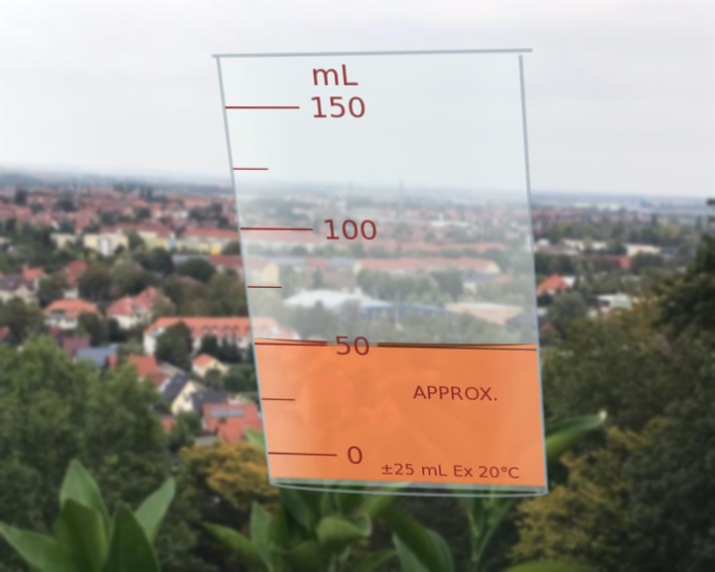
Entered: 50; mL
